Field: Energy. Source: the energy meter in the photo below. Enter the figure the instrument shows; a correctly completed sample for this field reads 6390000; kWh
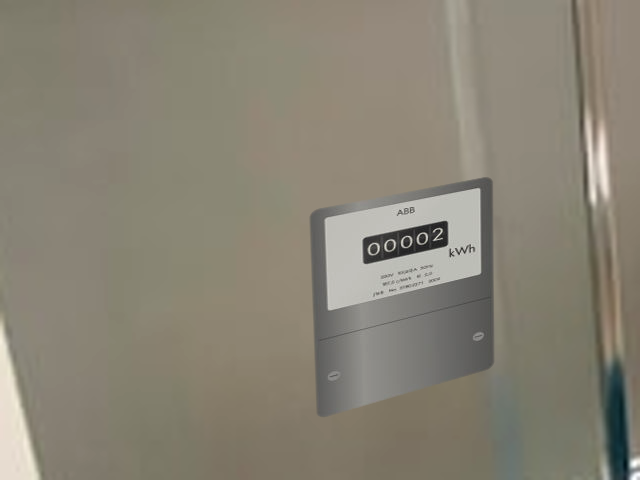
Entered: 2; kWh
